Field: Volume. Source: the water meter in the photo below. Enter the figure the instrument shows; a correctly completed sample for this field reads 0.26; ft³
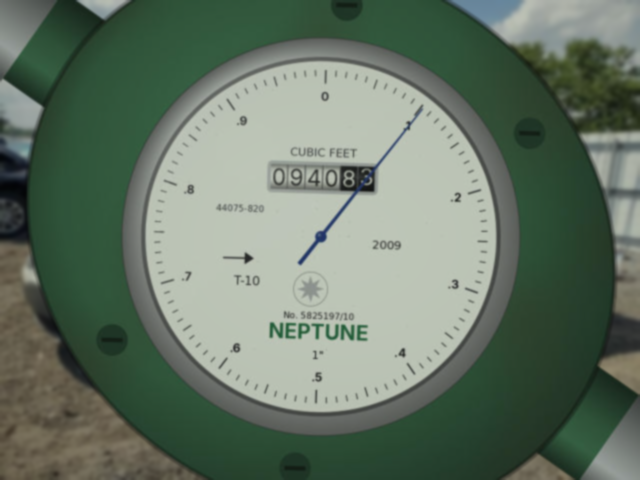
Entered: 94083.10; ft³
